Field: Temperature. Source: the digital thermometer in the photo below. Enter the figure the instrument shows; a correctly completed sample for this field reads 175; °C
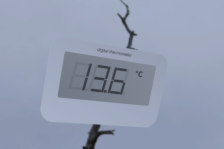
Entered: 13.6; °C
